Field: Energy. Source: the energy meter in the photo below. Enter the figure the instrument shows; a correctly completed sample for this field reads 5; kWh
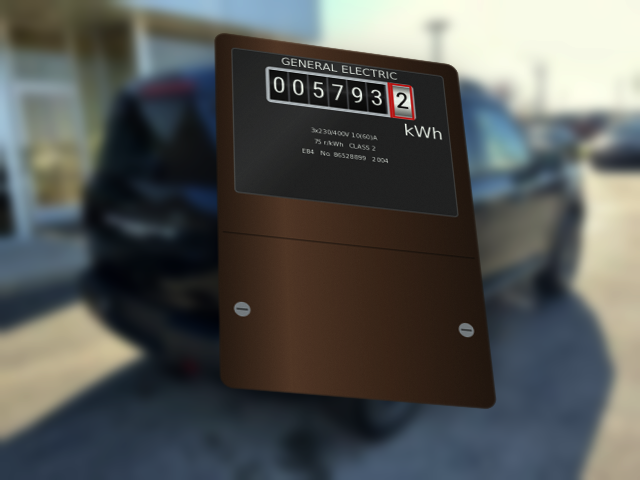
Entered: 5793.2; kWh
